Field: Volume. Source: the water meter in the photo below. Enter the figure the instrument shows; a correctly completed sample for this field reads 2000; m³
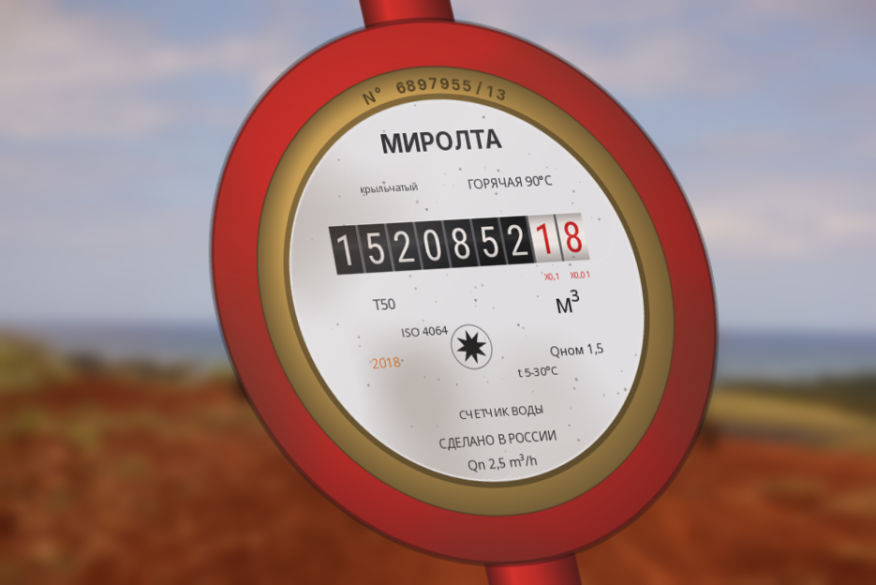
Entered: 1520852.18; m³
